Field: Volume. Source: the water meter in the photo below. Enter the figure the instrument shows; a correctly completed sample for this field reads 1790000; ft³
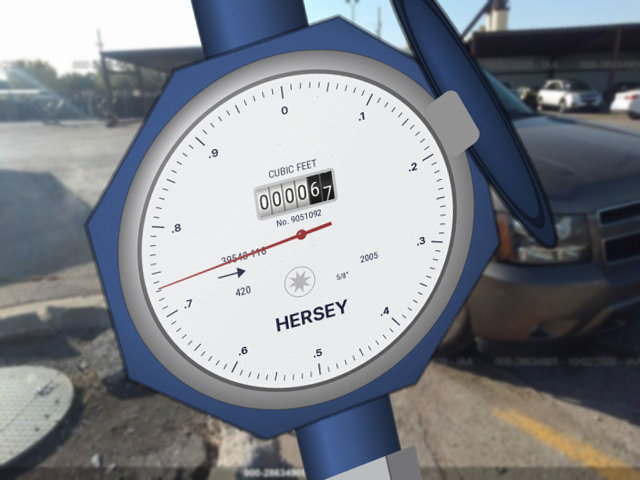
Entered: 66.73; ft³
